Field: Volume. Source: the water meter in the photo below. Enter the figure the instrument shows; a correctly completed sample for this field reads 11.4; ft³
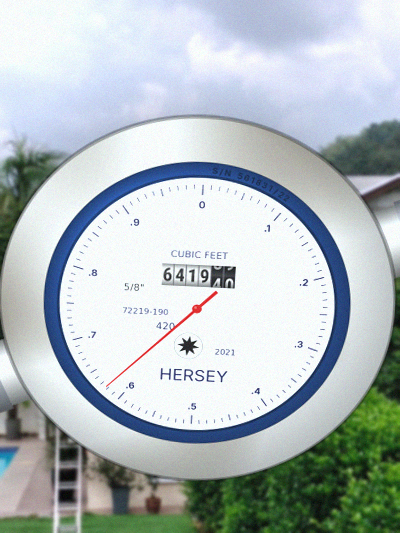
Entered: 641939.62; ft³
